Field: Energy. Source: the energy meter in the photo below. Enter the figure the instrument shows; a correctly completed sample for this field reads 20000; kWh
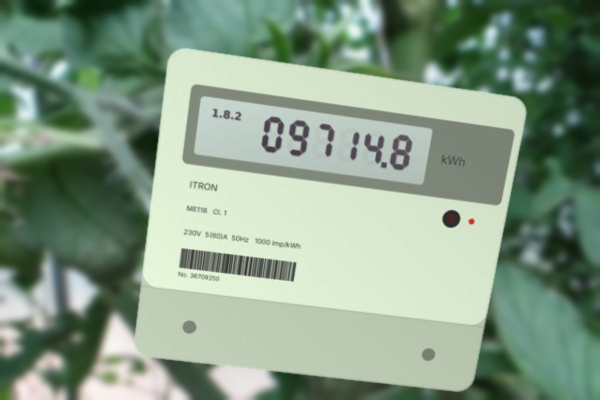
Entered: 9714.8; kWh
